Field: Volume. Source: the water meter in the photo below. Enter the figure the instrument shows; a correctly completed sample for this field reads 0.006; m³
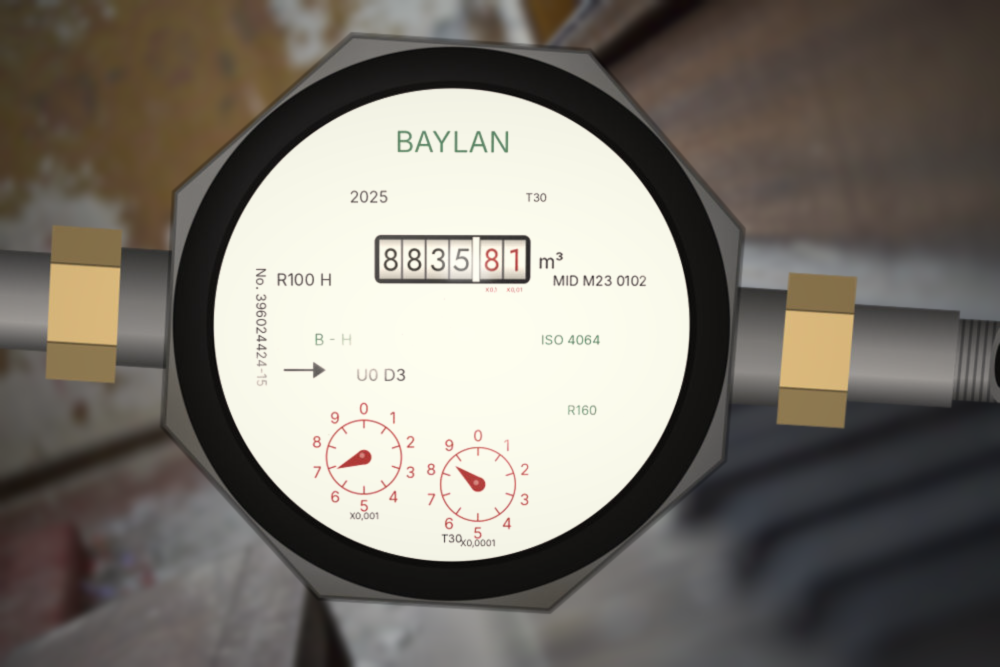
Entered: 8835.8168; m³
